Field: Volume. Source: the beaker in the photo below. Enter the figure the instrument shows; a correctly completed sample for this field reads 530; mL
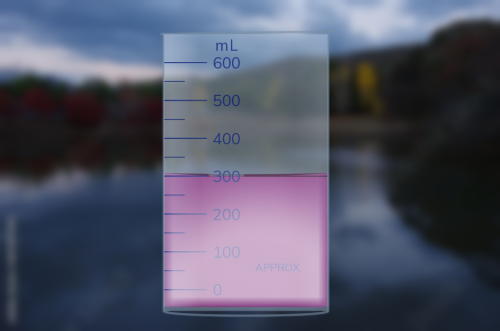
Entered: 300; mL
